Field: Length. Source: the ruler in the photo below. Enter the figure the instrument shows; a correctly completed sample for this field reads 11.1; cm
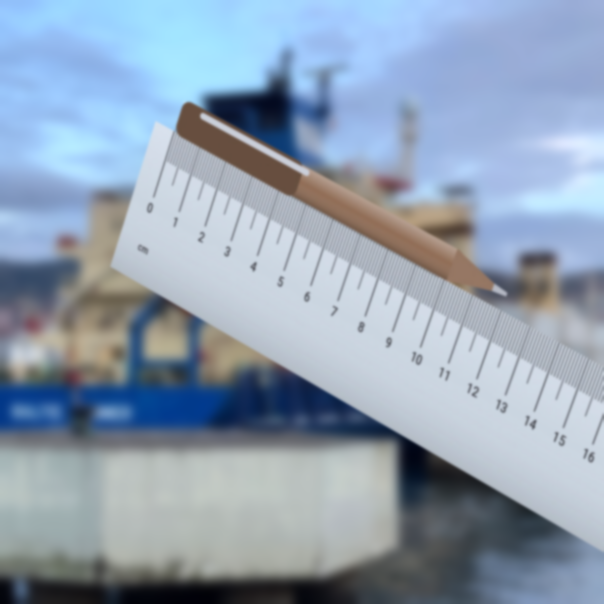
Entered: 12; cm
